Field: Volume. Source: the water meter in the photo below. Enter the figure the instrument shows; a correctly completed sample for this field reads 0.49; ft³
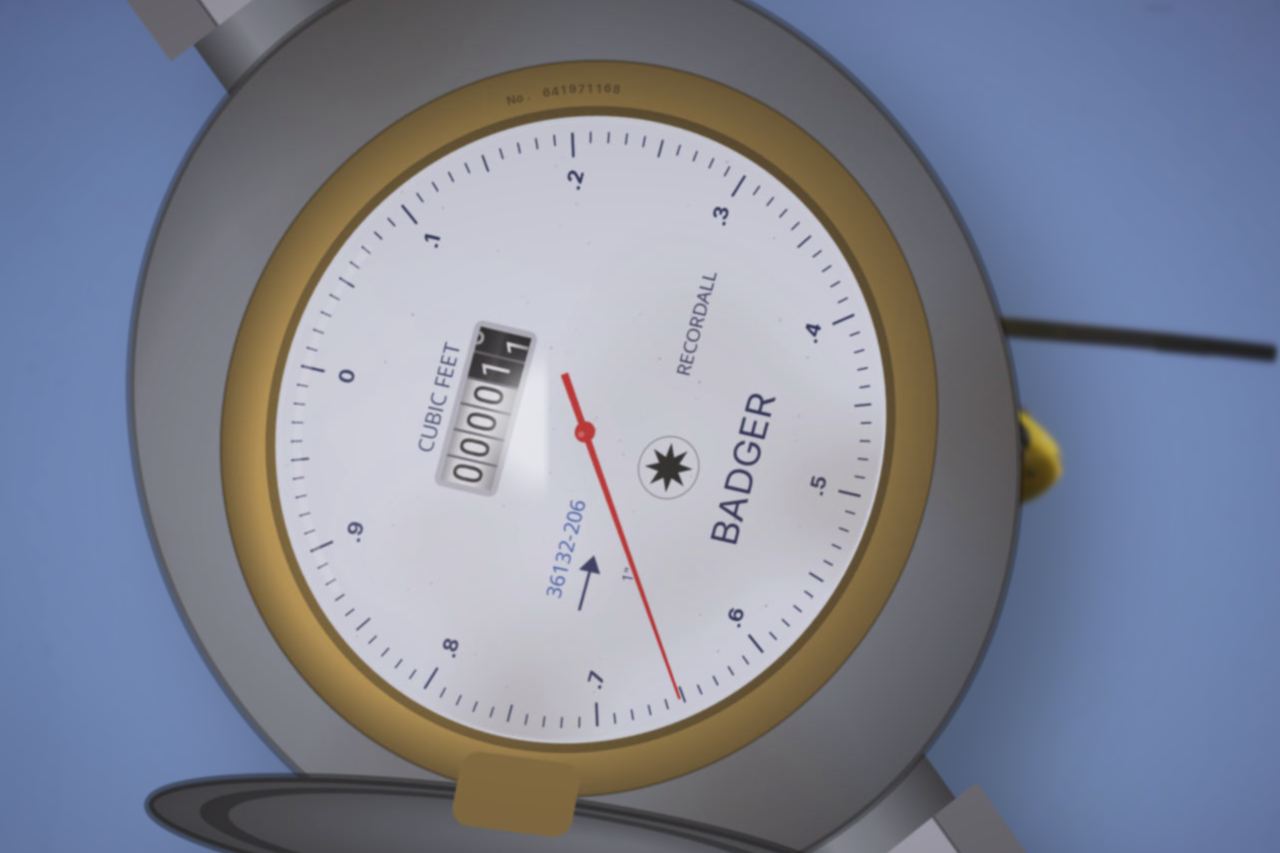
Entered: 10.65; ft³
